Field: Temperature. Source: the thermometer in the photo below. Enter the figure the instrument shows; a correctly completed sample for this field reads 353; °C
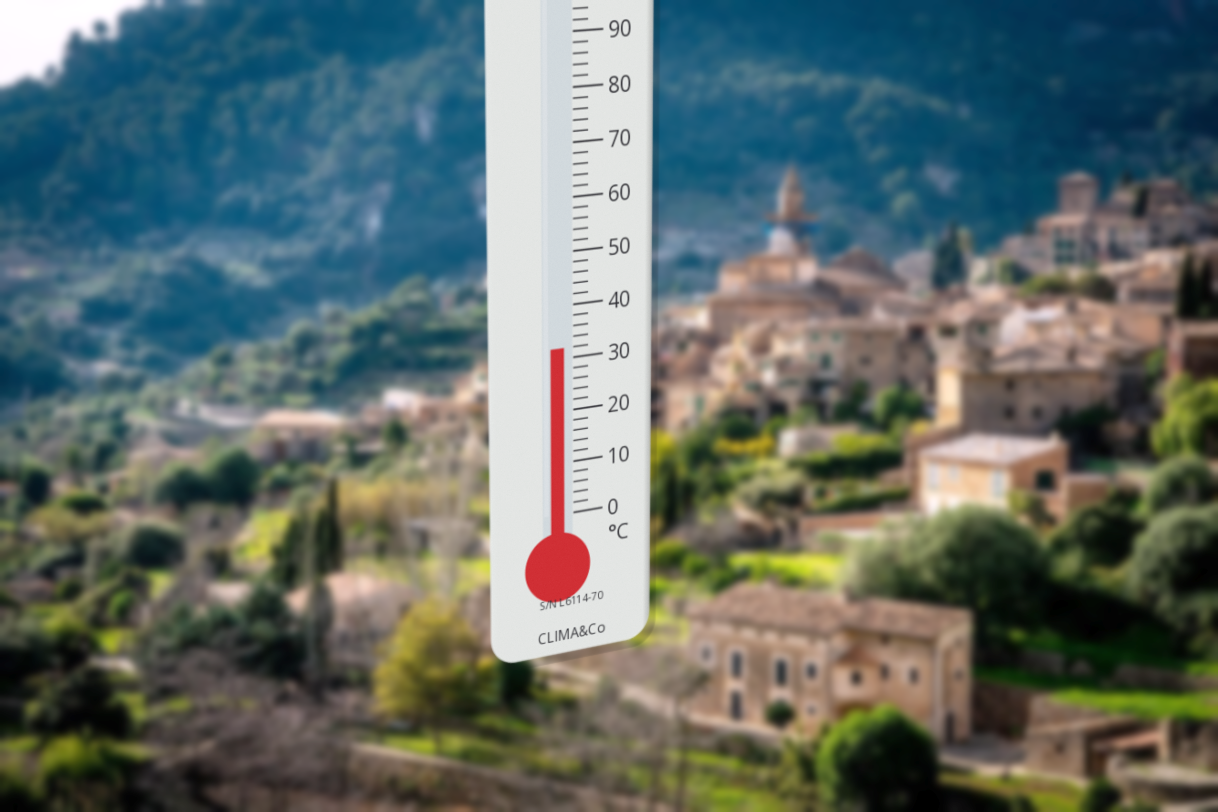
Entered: 32; °C
